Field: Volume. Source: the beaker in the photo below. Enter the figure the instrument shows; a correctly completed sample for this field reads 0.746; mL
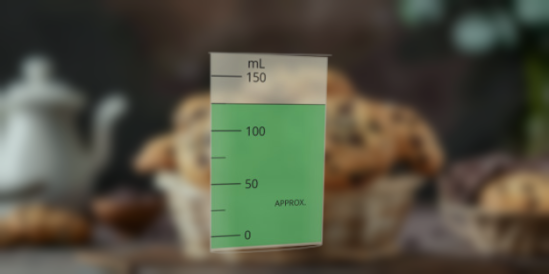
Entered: 125; mL
